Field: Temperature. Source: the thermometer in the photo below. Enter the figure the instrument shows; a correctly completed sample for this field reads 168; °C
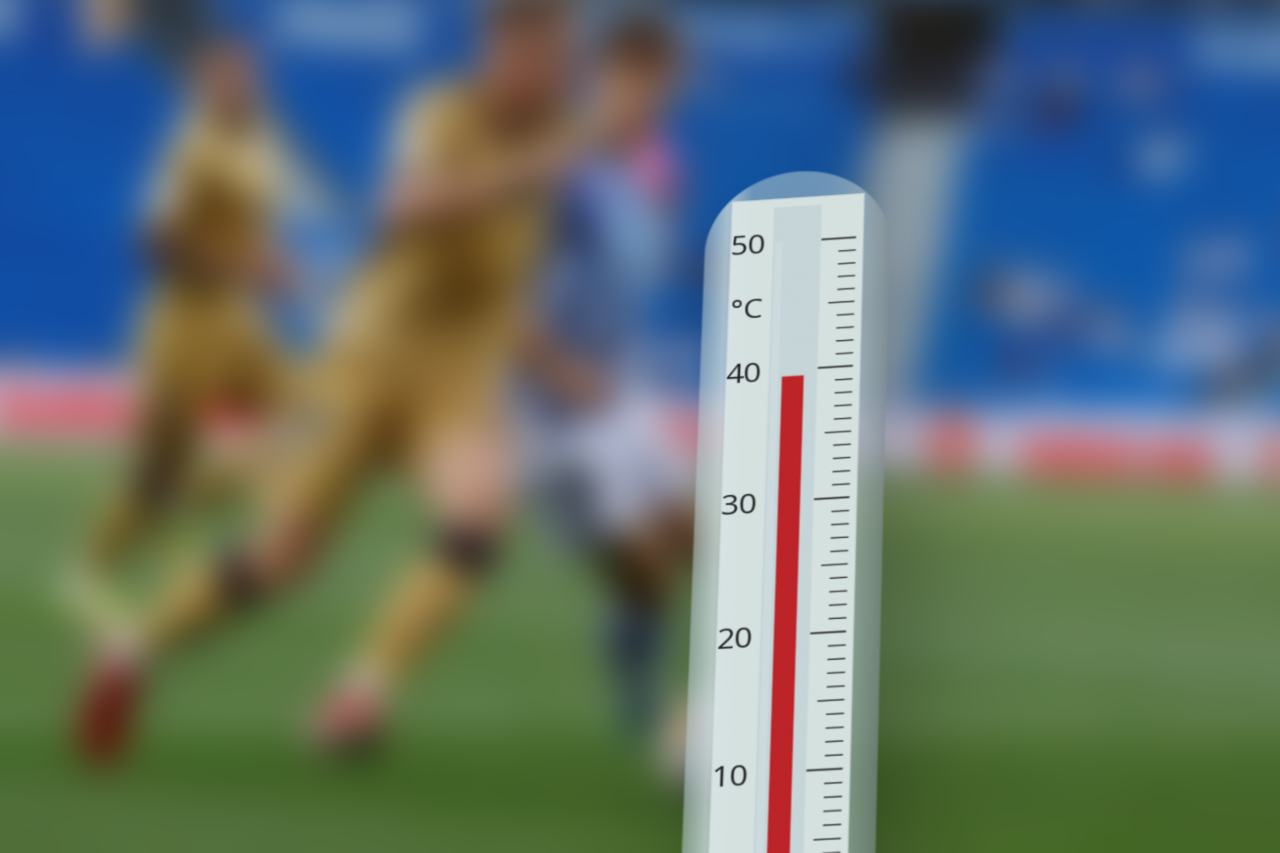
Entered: 39.5; °C
